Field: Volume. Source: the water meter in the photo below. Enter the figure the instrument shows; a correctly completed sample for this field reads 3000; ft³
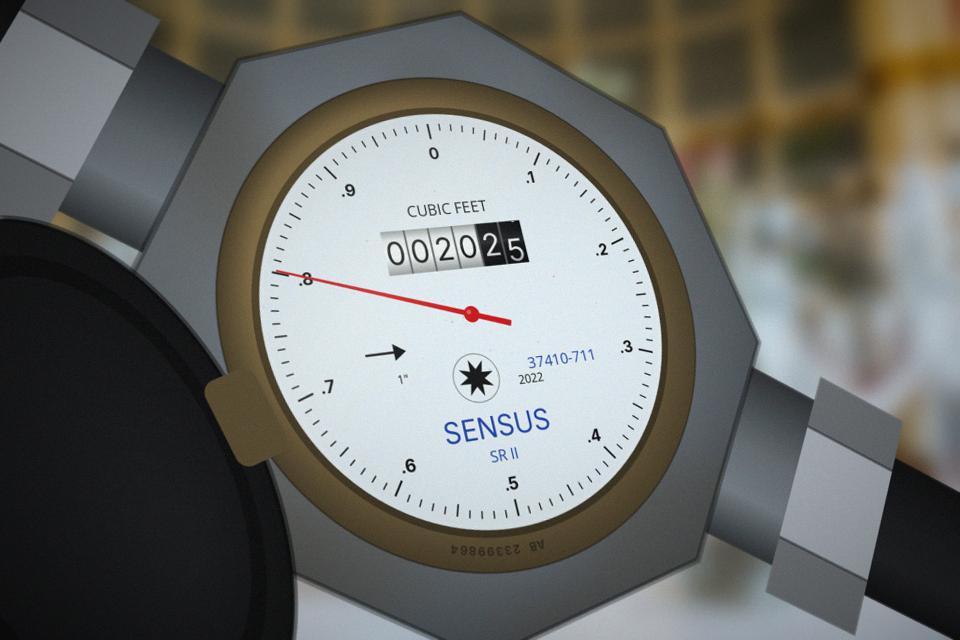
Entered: 2024.80; ft³
